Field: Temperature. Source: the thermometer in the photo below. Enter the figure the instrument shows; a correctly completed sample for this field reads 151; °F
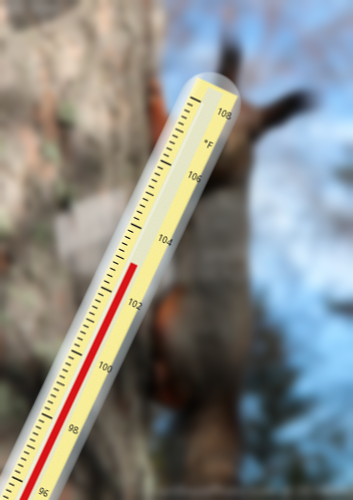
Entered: 103; °F
